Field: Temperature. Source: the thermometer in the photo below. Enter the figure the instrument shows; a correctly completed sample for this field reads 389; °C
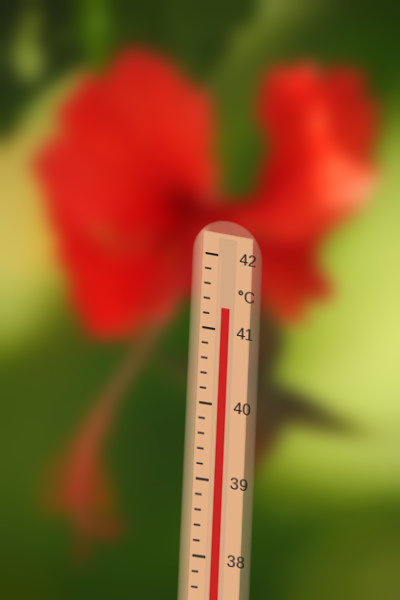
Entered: 41.3; °C
